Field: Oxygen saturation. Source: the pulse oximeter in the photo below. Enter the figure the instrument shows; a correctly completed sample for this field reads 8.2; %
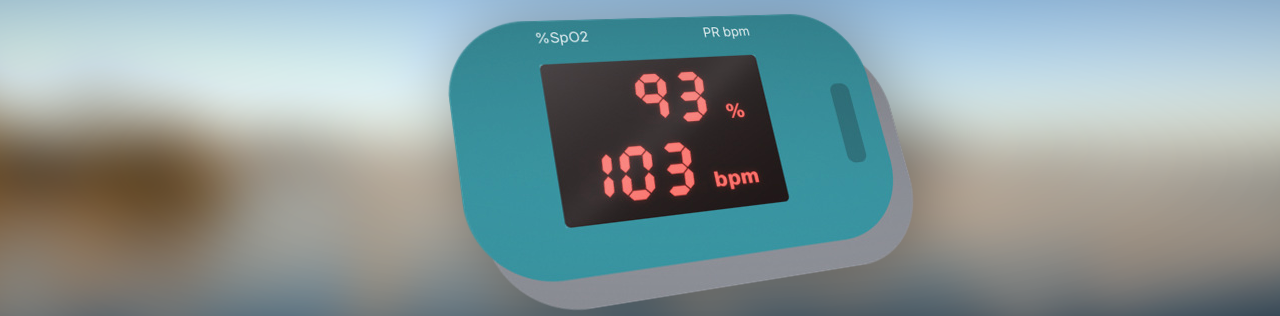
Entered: 93; %
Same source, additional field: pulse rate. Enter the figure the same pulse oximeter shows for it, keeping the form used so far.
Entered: 103; bpm
